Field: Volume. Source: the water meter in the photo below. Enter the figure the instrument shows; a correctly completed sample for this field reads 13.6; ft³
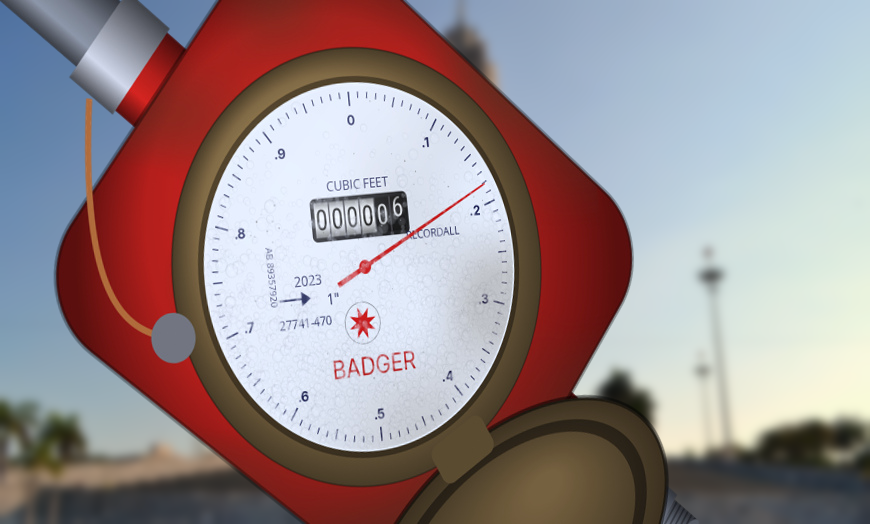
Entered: 6.18; ft³
